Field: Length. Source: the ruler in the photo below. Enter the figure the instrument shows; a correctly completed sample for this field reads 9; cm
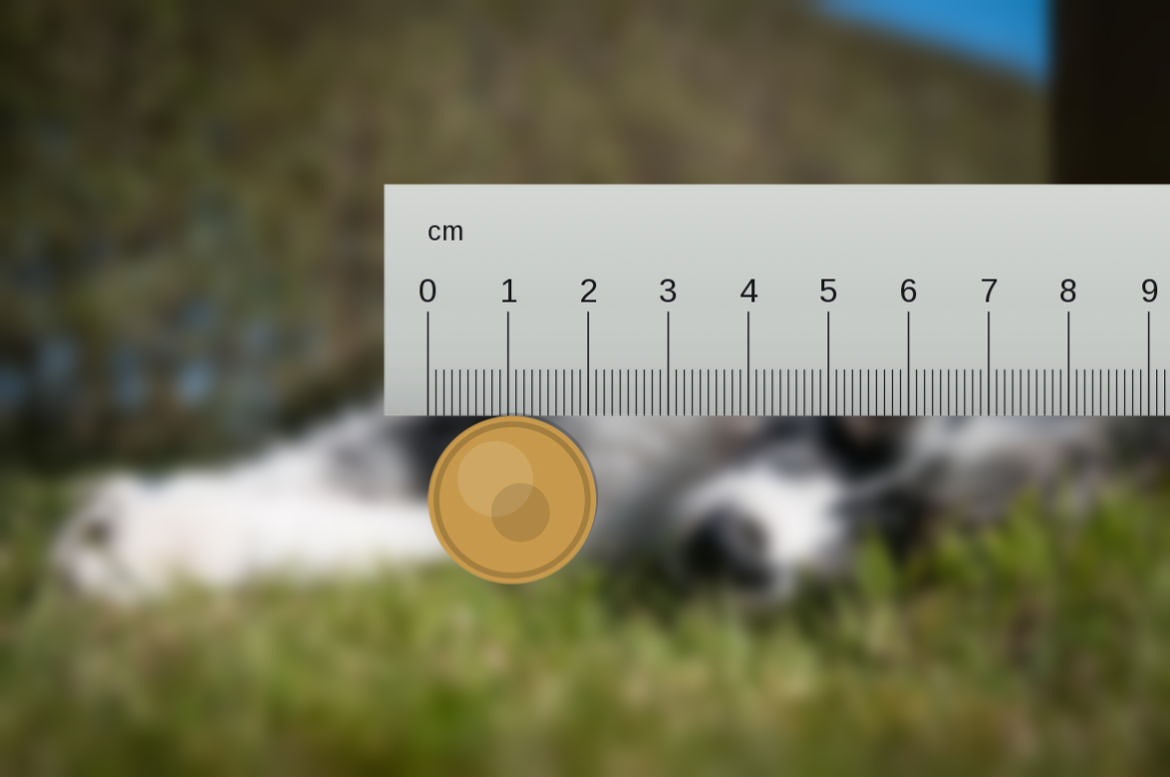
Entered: 2.1; cm
